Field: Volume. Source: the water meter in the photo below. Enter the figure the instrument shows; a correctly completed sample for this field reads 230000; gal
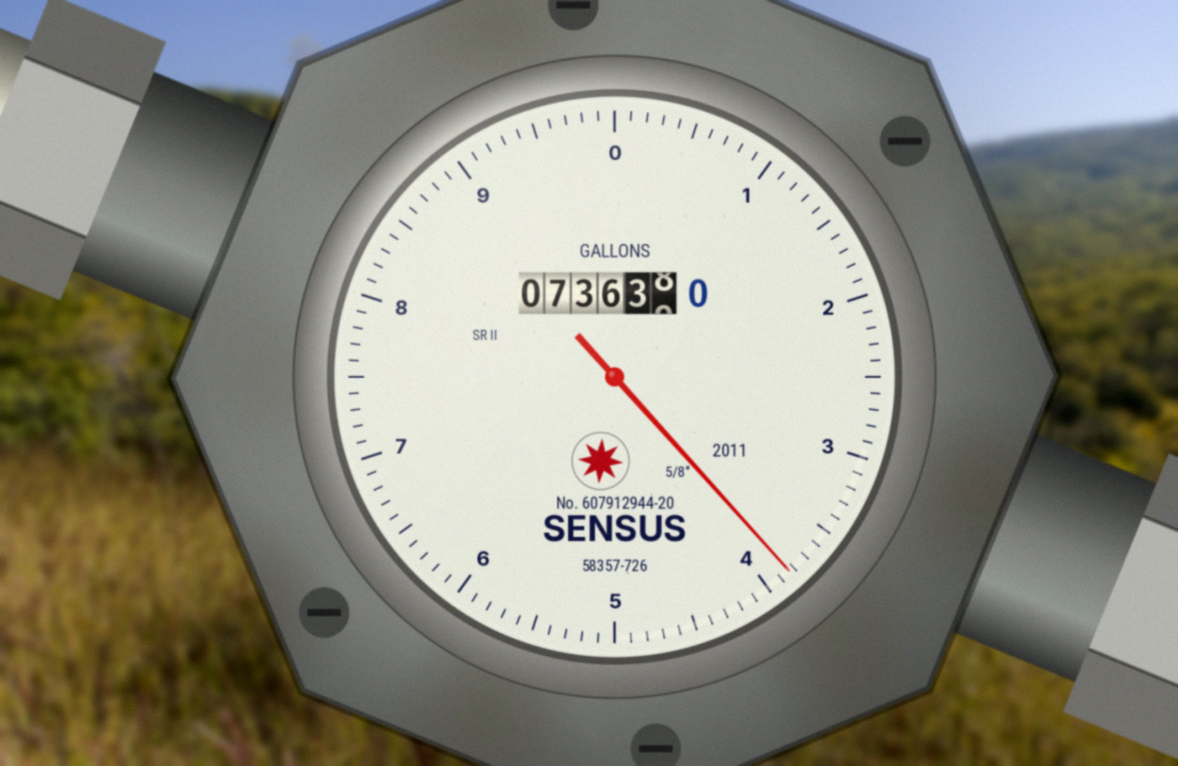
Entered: 736383.8; gal
